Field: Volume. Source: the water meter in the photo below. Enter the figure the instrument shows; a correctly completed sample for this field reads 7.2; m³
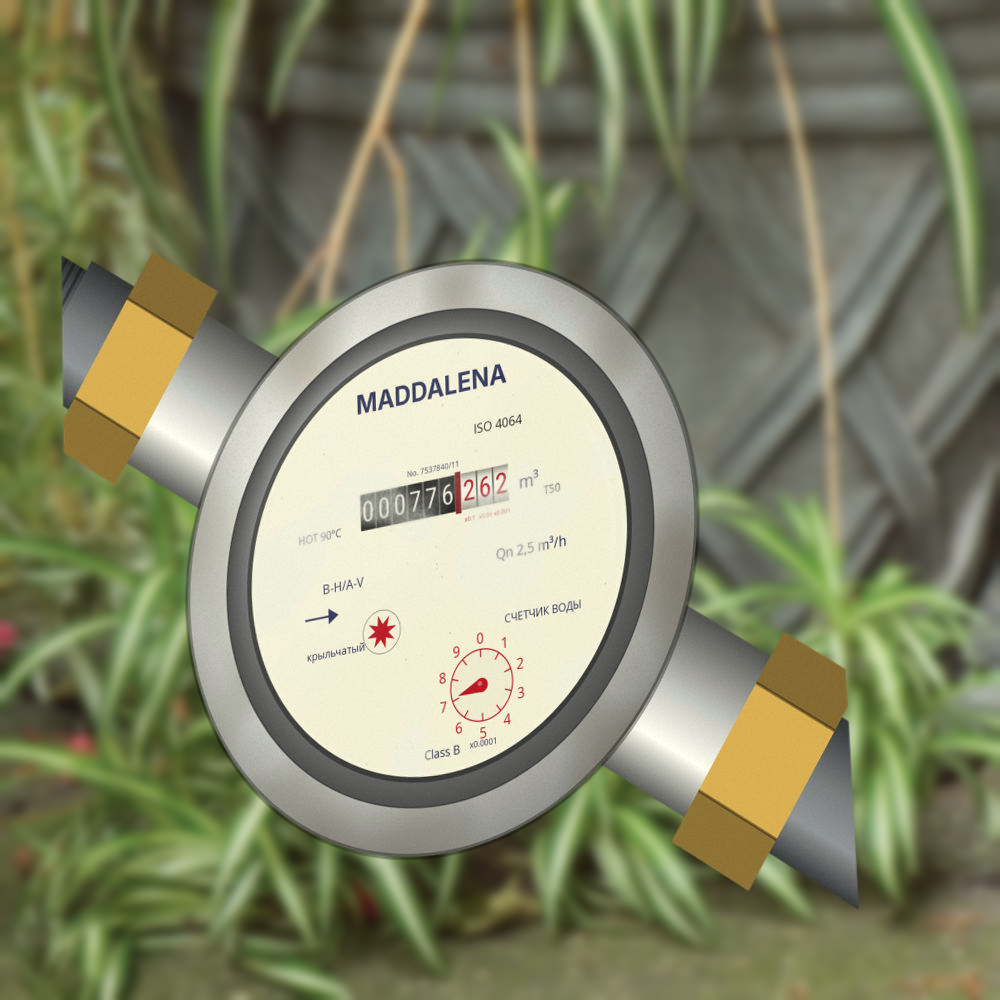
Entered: 776.2627; m³
